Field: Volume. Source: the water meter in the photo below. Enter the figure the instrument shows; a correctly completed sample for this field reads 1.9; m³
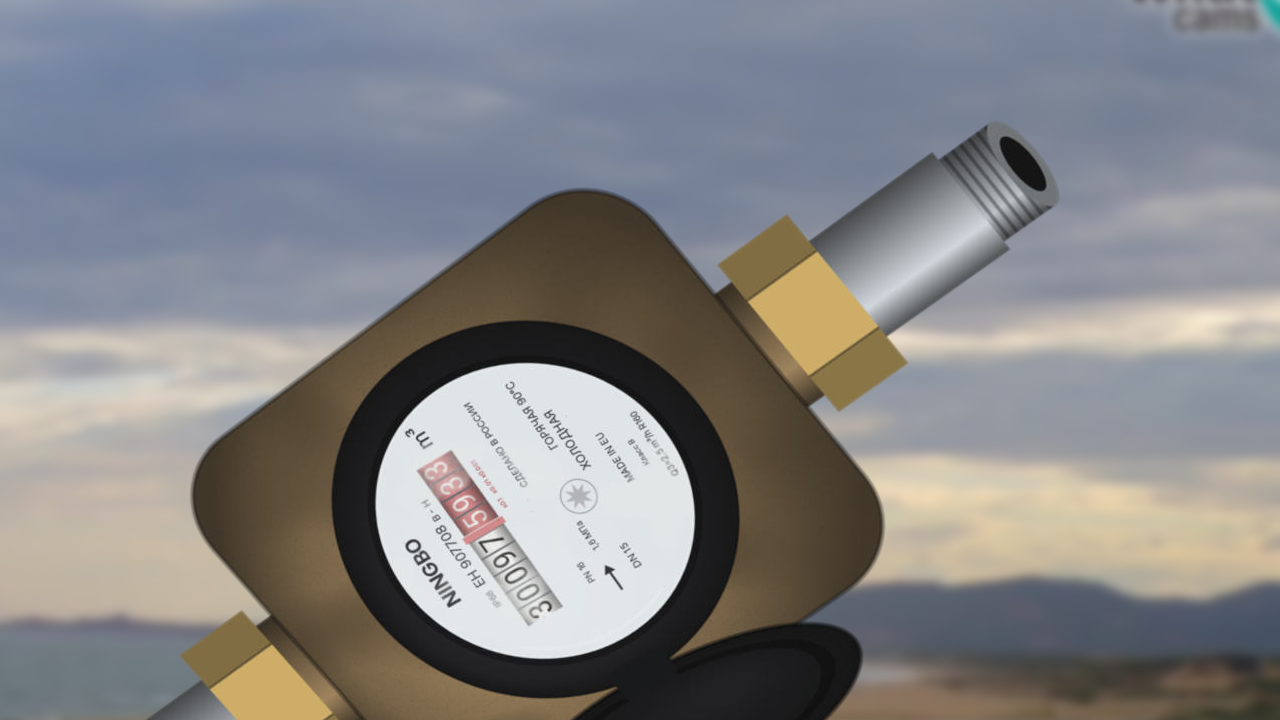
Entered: 30097.5933; m³
